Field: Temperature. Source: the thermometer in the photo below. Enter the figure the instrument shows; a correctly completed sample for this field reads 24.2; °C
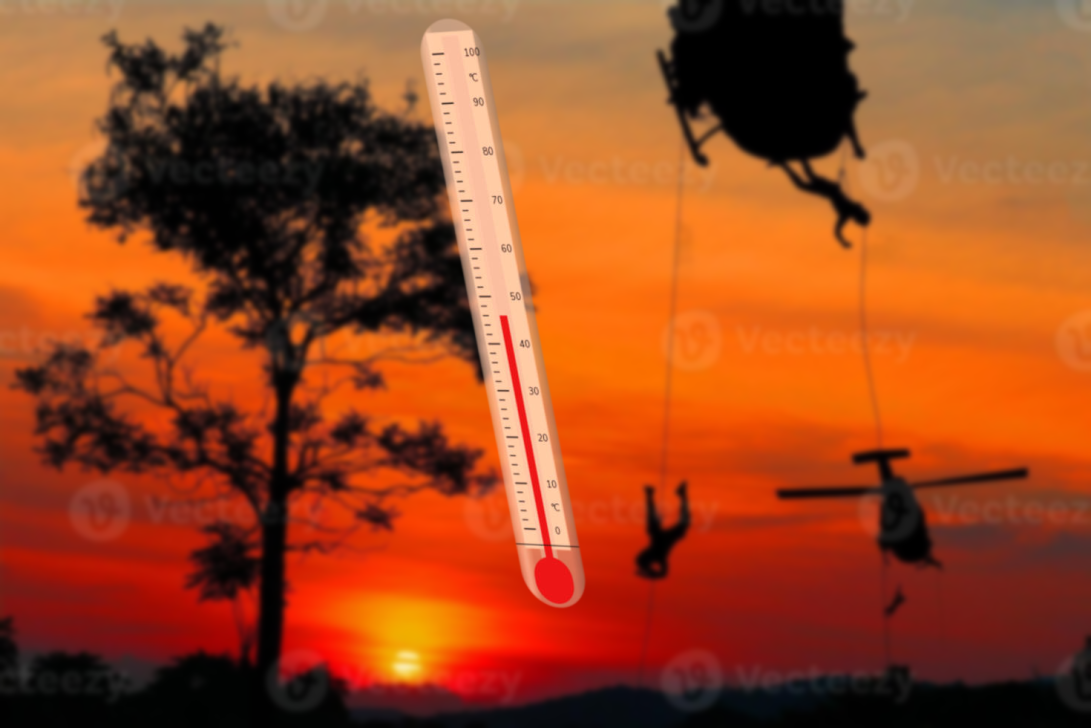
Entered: 46; °C
